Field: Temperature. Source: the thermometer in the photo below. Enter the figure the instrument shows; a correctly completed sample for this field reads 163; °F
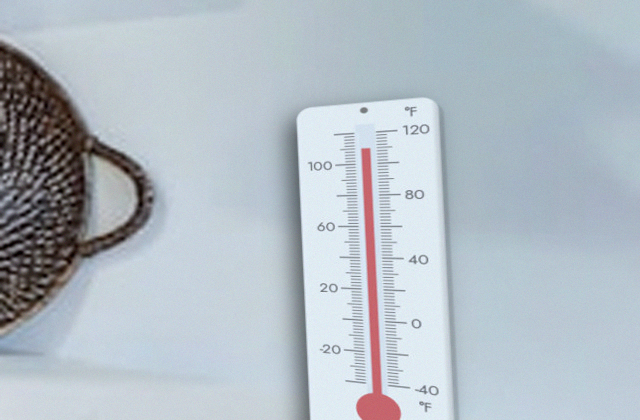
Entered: 110; °F
